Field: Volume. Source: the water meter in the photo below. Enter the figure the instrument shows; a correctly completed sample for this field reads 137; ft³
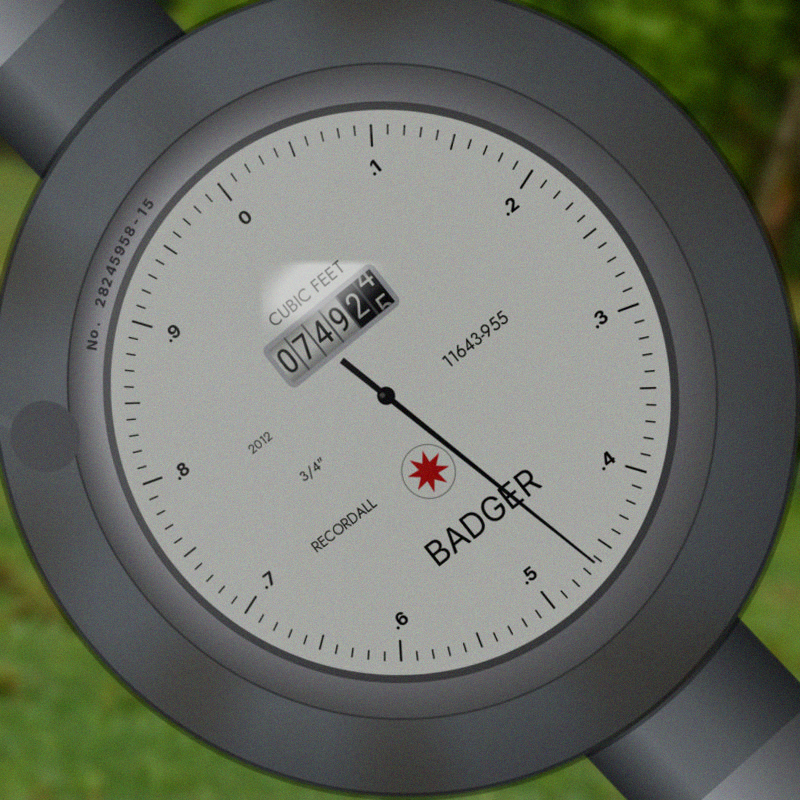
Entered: 74924.46; ft³
